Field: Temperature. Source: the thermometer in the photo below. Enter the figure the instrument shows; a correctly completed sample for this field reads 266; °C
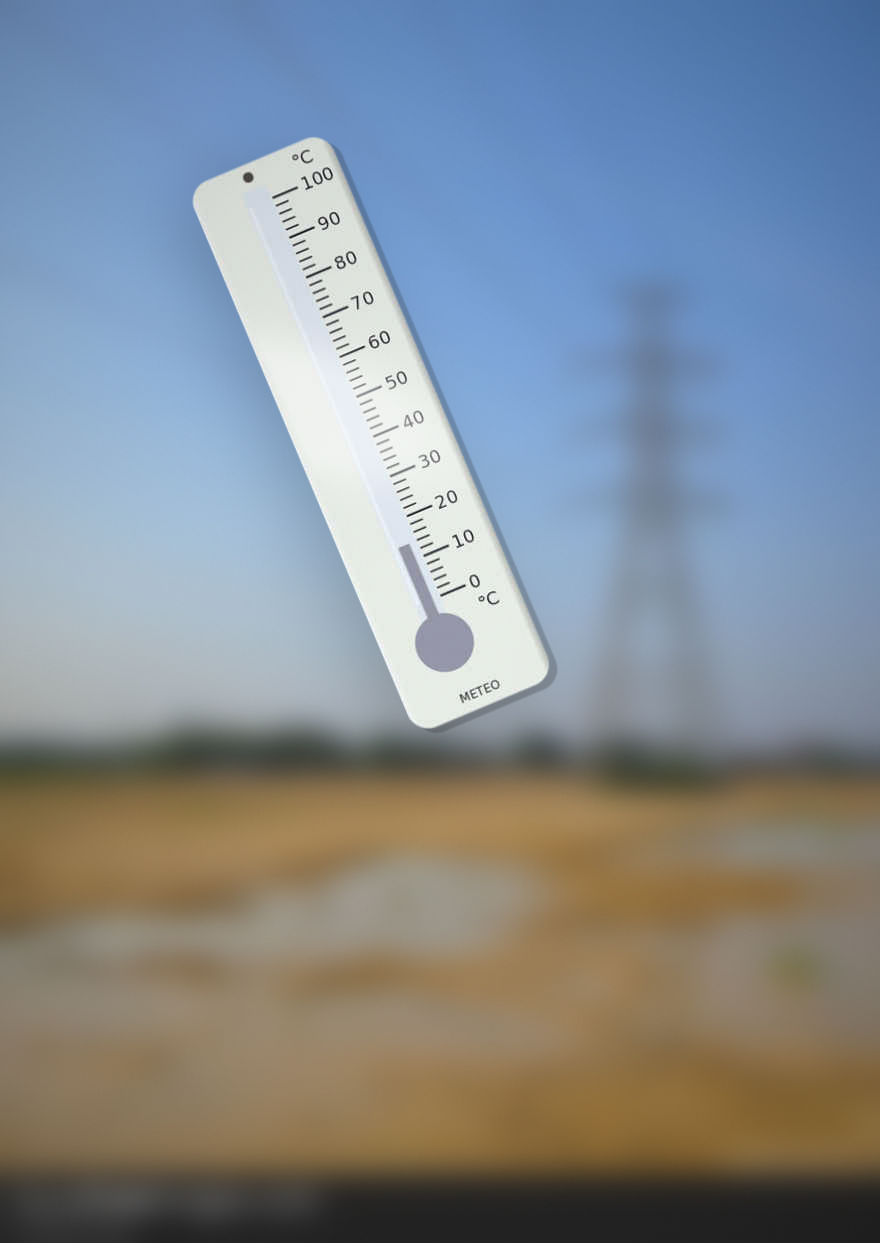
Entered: 14; °C
